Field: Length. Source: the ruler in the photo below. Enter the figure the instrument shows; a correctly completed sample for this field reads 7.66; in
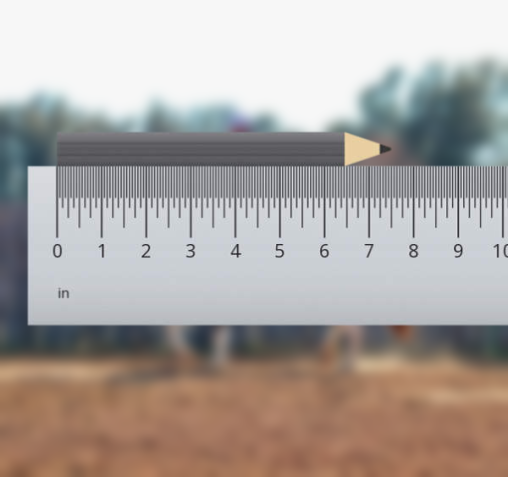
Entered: 7.5; in
